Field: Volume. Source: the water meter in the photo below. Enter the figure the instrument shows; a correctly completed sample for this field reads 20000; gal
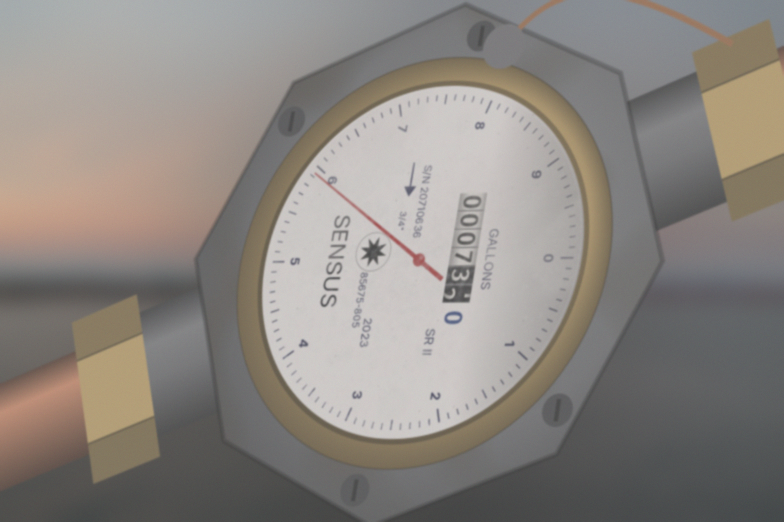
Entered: 7315.9; gal
